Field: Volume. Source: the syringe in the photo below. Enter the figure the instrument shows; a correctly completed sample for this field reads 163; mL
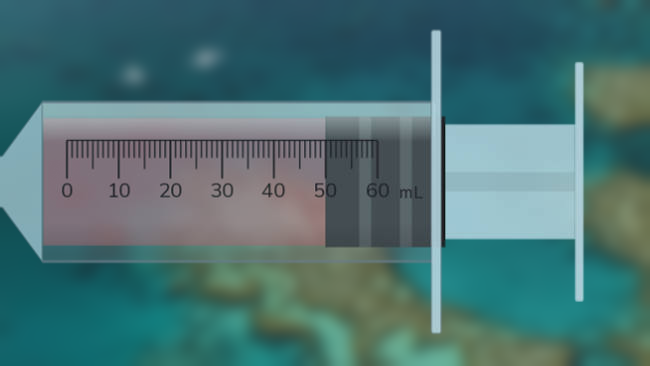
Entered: 50; mL
